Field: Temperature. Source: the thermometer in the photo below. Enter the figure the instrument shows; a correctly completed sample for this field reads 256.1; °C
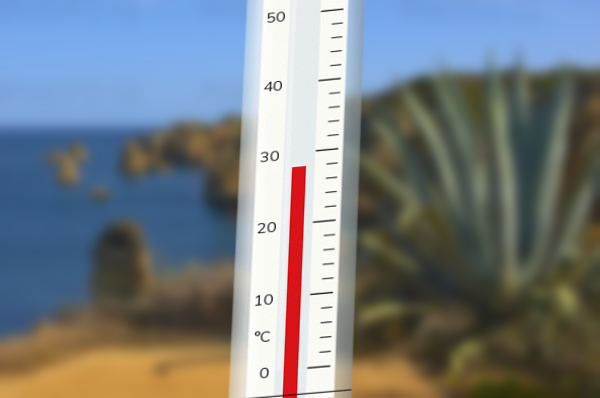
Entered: 28; °C
